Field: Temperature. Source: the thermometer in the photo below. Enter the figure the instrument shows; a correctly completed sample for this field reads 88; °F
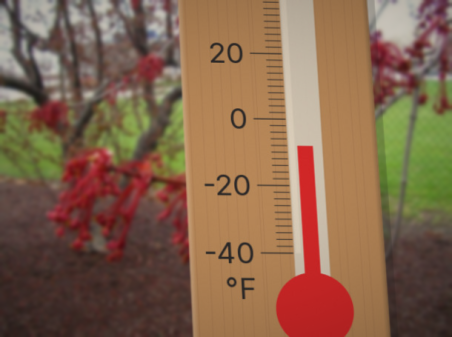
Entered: -8; °F
